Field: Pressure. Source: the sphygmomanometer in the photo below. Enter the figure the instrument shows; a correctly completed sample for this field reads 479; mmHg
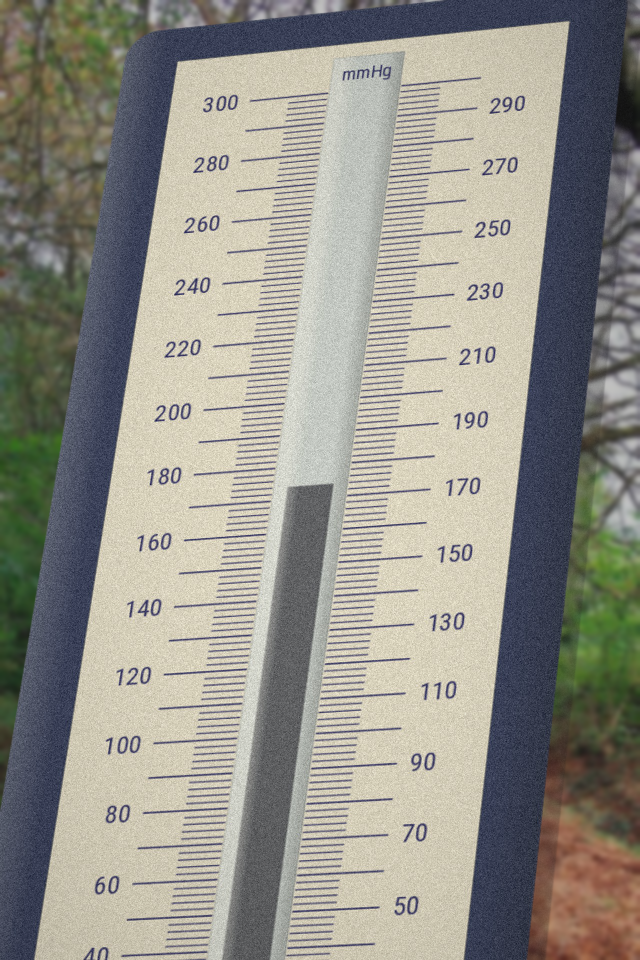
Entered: 174; mmHg
